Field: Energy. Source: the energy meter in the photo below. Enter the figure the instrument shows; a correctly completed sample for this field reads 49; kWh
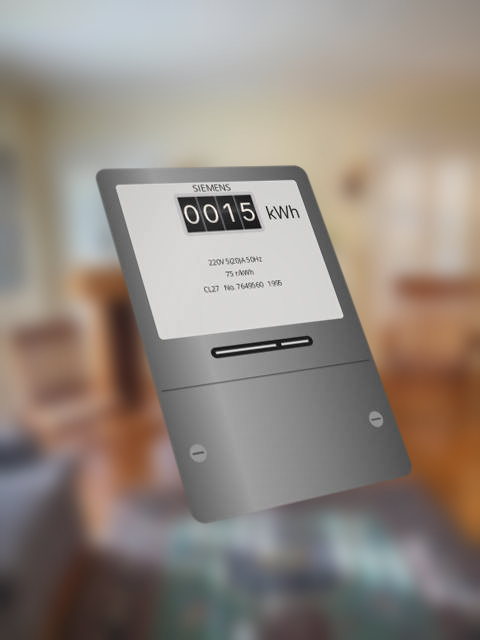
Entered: 15; kWh
